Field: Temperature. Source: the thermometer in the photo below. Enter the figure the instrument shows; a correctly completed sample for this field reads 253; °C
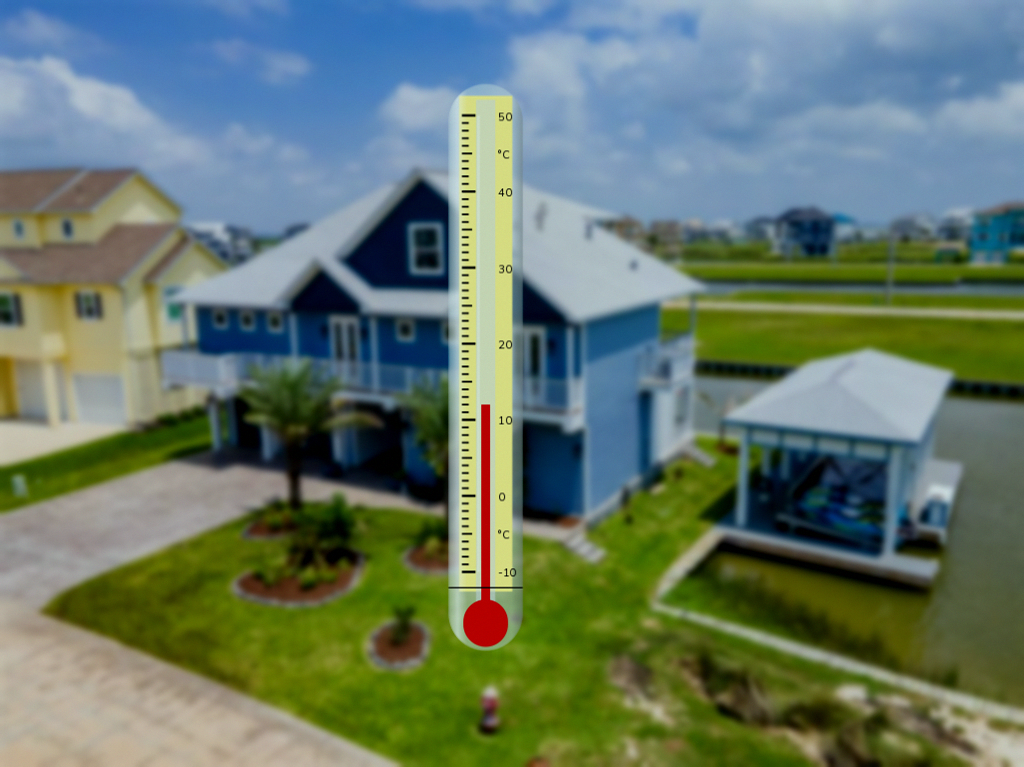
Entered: 12; °C
